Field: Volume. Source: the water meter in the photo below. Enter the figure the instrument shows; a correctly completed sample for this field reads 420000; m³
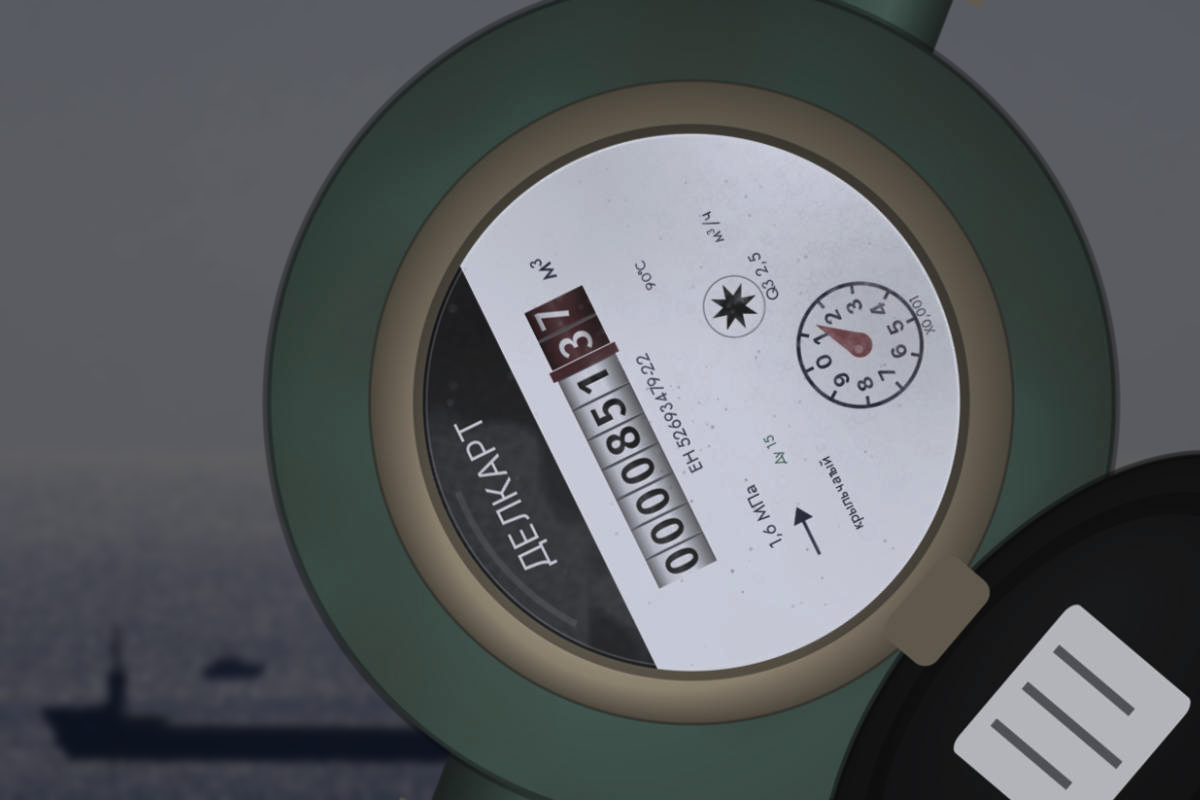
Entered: 851.371; m³
